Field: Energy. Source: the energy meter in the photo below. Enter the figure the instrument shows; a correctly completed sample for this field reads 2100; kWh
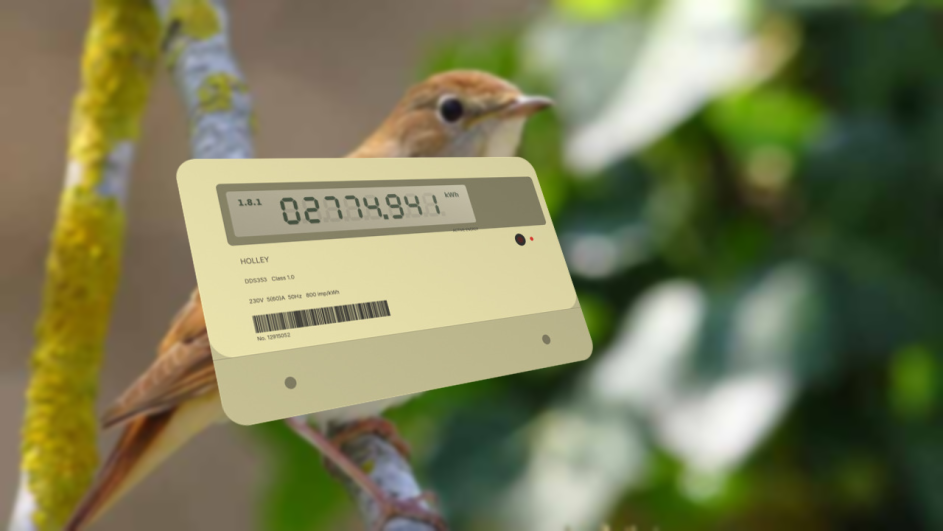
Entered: 2774.941; kWh
